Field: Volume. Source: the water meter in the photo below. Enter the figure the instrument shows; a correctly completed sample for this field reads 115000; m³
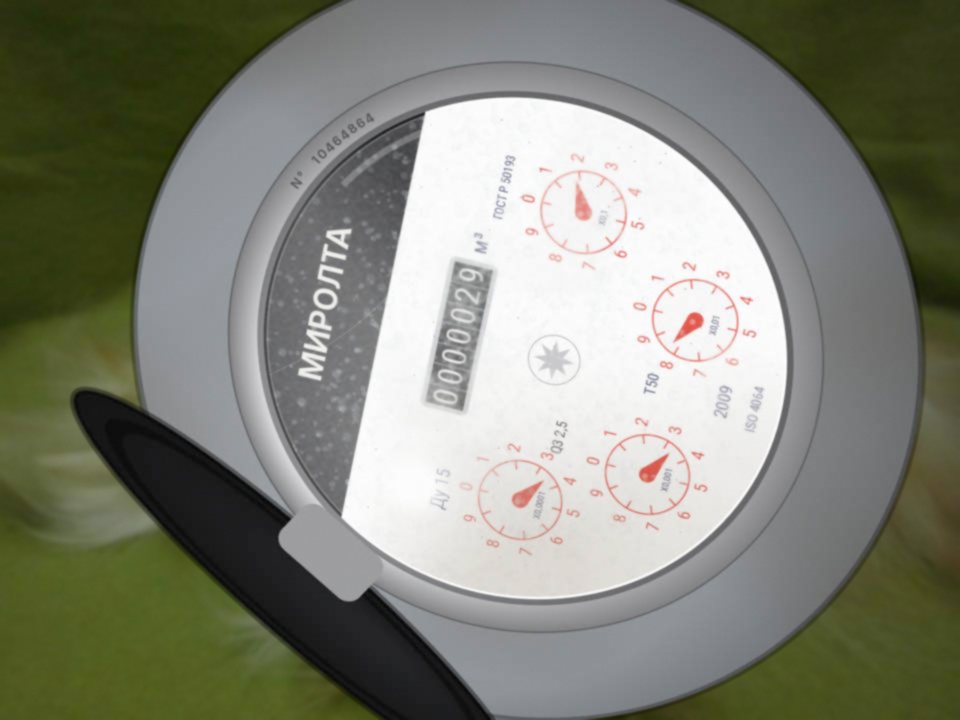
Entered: 29.1833; m³
